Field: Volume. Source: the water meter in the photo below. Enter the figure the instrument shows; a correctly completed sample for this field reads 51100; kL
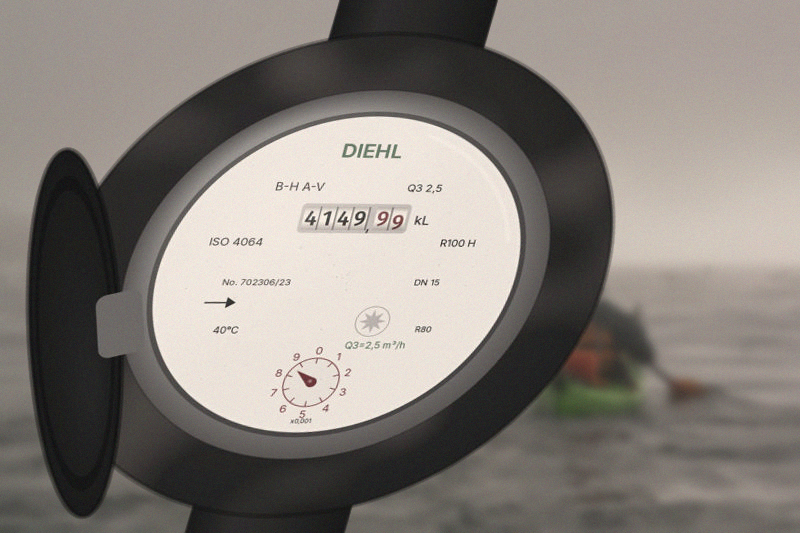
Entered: 4149.988; kL
